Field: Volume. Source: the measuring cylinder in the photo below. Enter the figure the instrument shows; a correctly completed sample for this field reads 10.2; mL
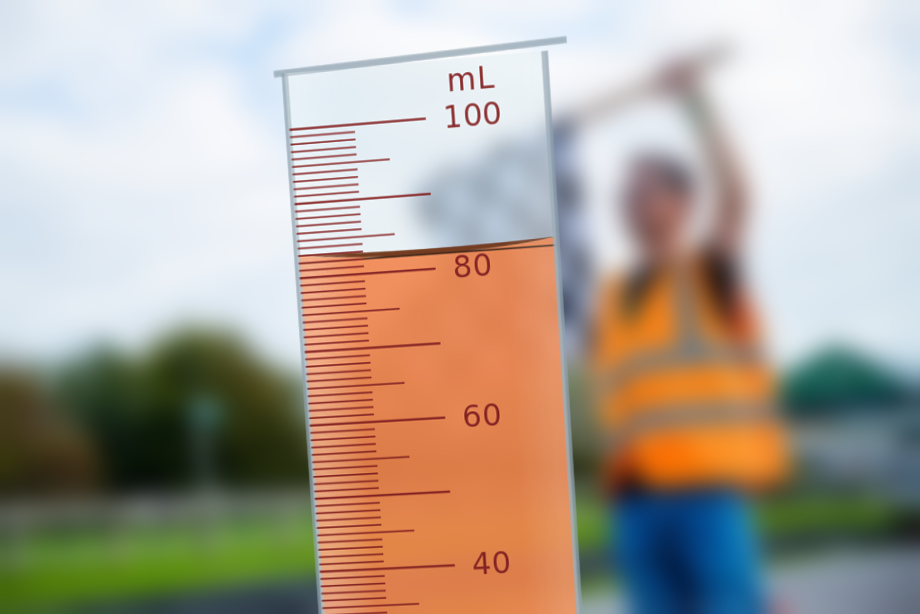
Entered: 82; mL
